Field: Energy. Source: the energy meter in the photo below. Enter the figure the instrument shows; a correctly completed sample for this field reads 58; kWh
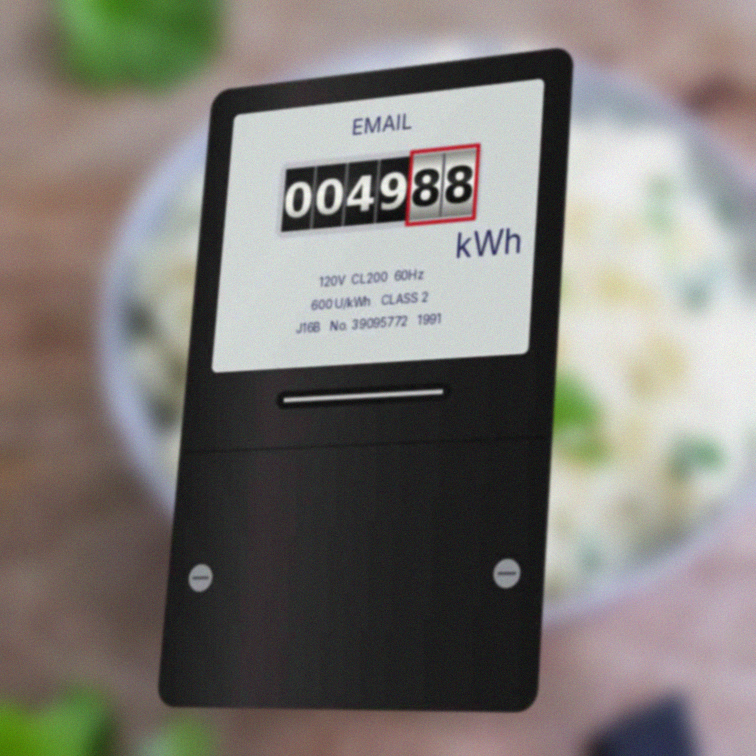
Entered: 49.88; kWh
